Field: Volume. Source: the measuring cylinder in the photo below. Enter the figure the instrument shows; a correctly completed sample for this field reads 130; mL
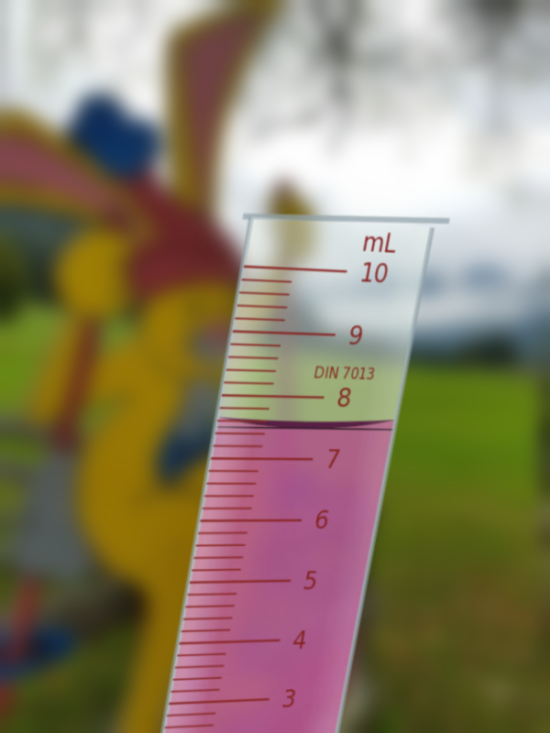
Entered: 7.5; mL
